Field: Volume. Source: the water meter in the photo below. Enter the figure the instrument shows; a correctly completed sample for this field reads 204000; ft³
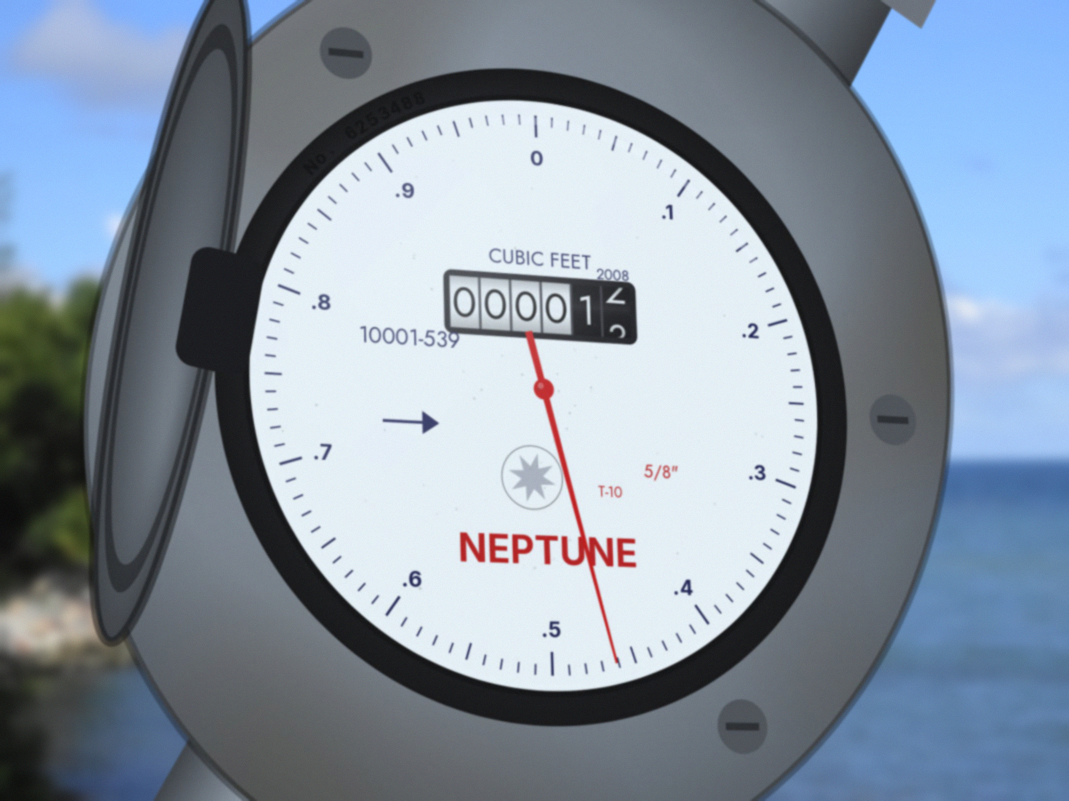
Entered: 12.46; ft³
